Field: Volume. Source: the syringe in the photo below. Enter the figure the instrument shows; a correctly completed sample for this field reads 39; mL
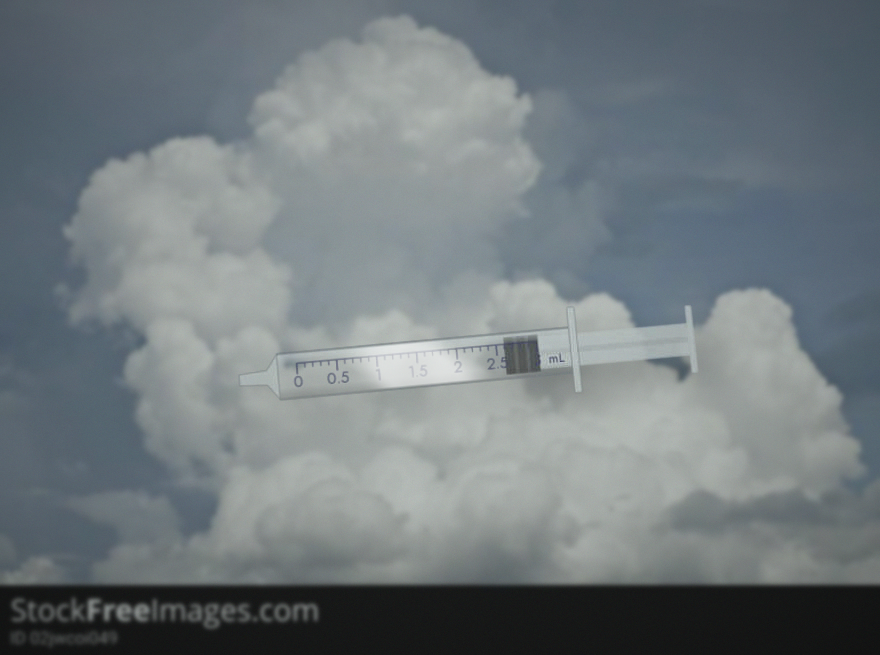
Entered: 2.6; mL
